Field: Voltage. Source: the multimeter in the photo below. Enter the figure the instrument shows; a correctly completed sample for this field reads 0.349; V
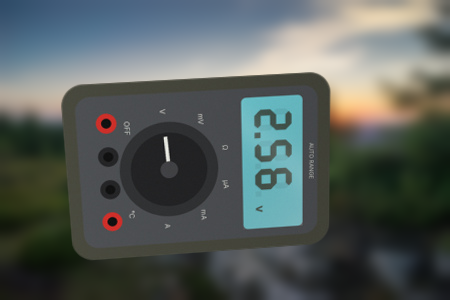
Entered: 2.56; V
